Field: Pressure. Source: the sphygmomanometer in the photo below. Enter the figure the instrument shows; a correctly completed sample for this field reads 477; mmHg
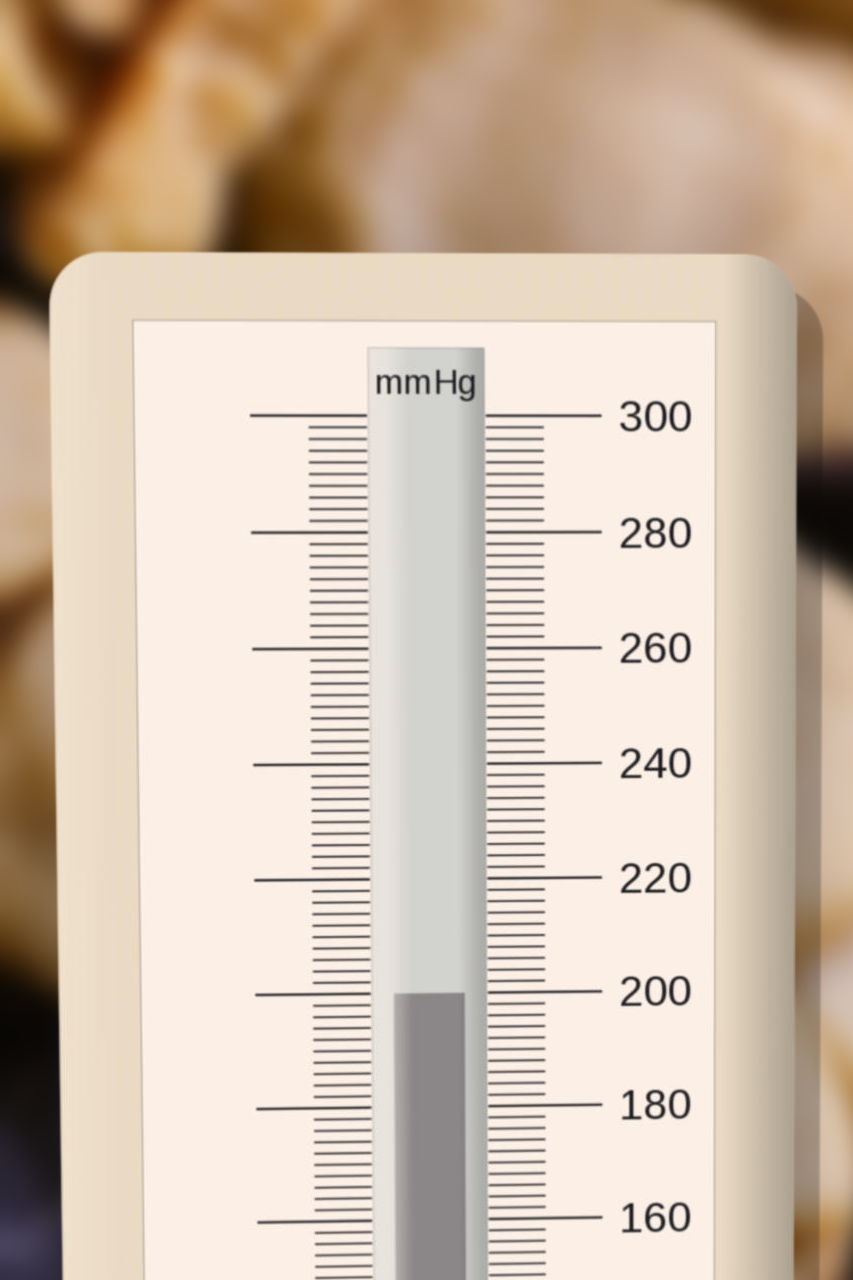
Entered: 200; mmHg
